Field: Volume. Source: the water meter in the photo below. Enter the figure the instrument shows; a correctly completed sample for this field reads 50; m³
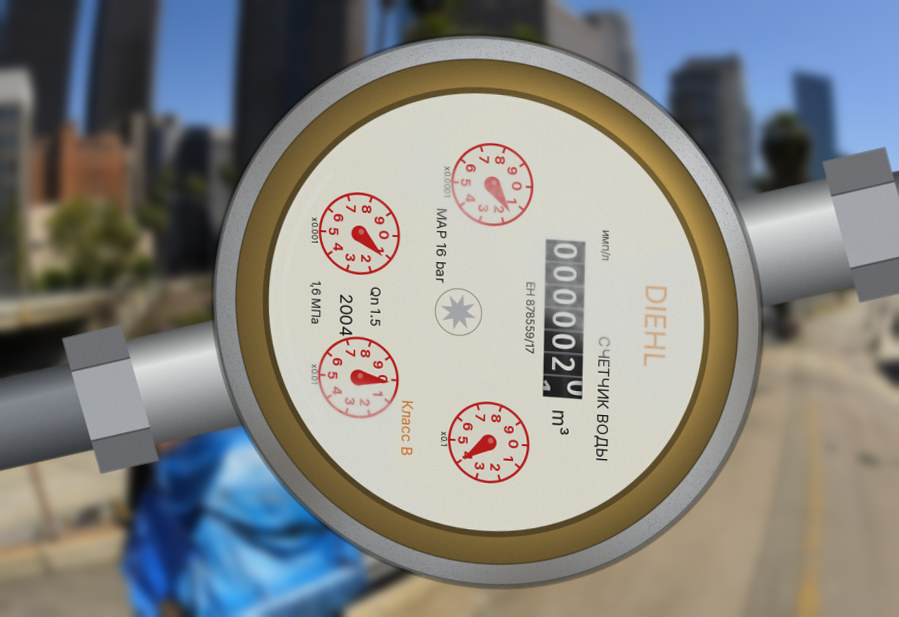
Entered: 20.4011; m³
